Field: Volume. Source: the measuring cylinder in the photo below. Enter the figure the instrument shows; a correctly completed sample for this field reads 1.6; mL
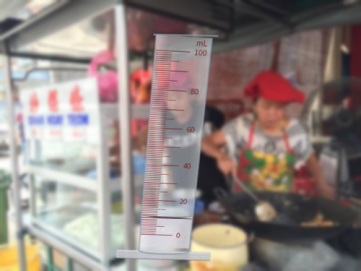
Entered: 10; mL
